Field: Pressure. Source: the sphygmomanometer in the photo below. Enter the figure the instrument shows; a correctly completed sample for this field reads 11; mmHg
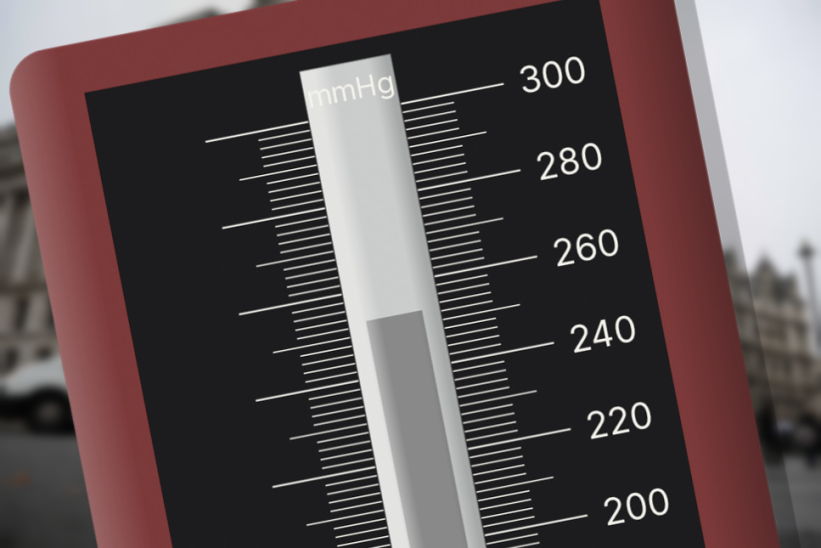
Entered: 253; mmHg
